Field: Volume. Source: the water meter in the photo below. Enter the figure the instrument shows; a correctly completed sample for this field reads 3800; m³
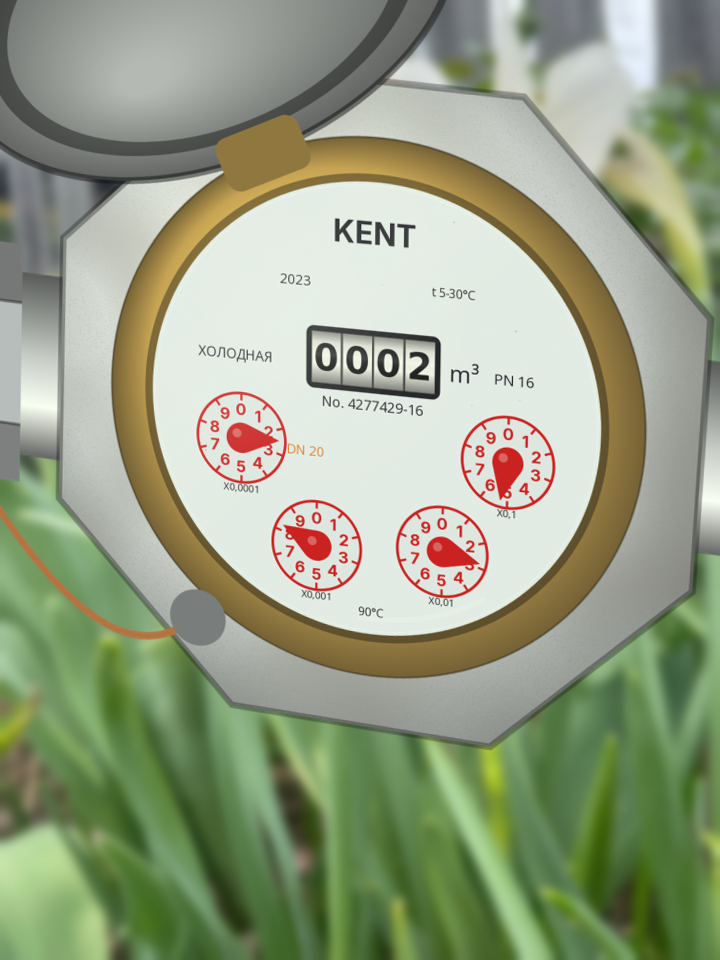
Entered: 2.5282; m³
